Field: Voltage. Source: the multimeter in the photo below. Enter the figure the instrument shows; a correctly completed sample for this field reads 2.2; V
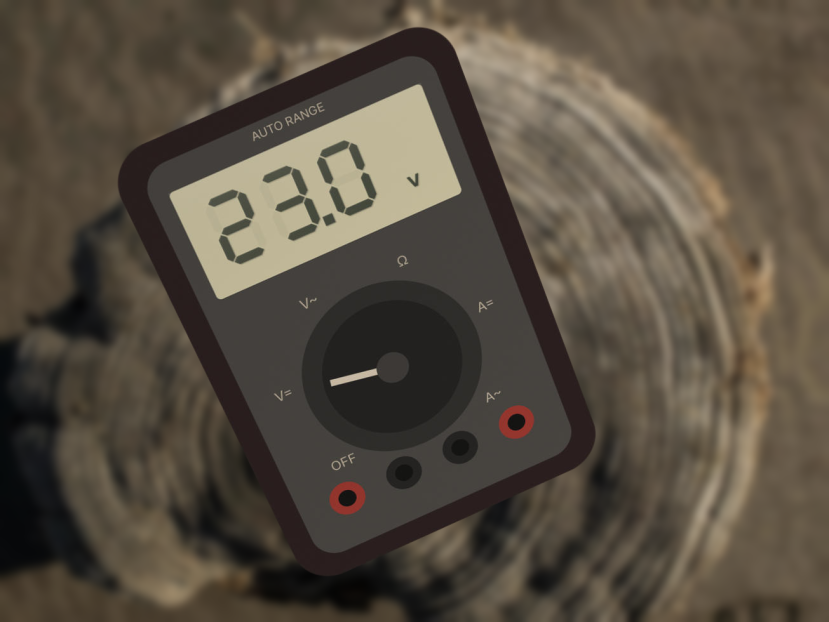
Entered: 23.0; V
